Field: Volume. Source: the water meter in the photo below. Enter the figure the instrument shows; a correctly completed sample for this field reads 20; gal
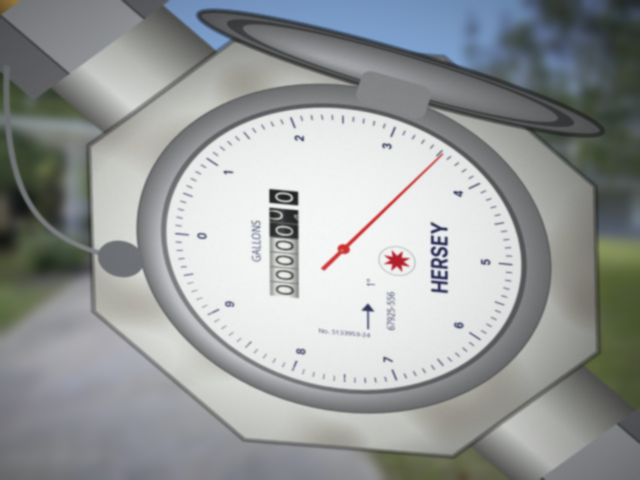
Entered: 3.5; gal
